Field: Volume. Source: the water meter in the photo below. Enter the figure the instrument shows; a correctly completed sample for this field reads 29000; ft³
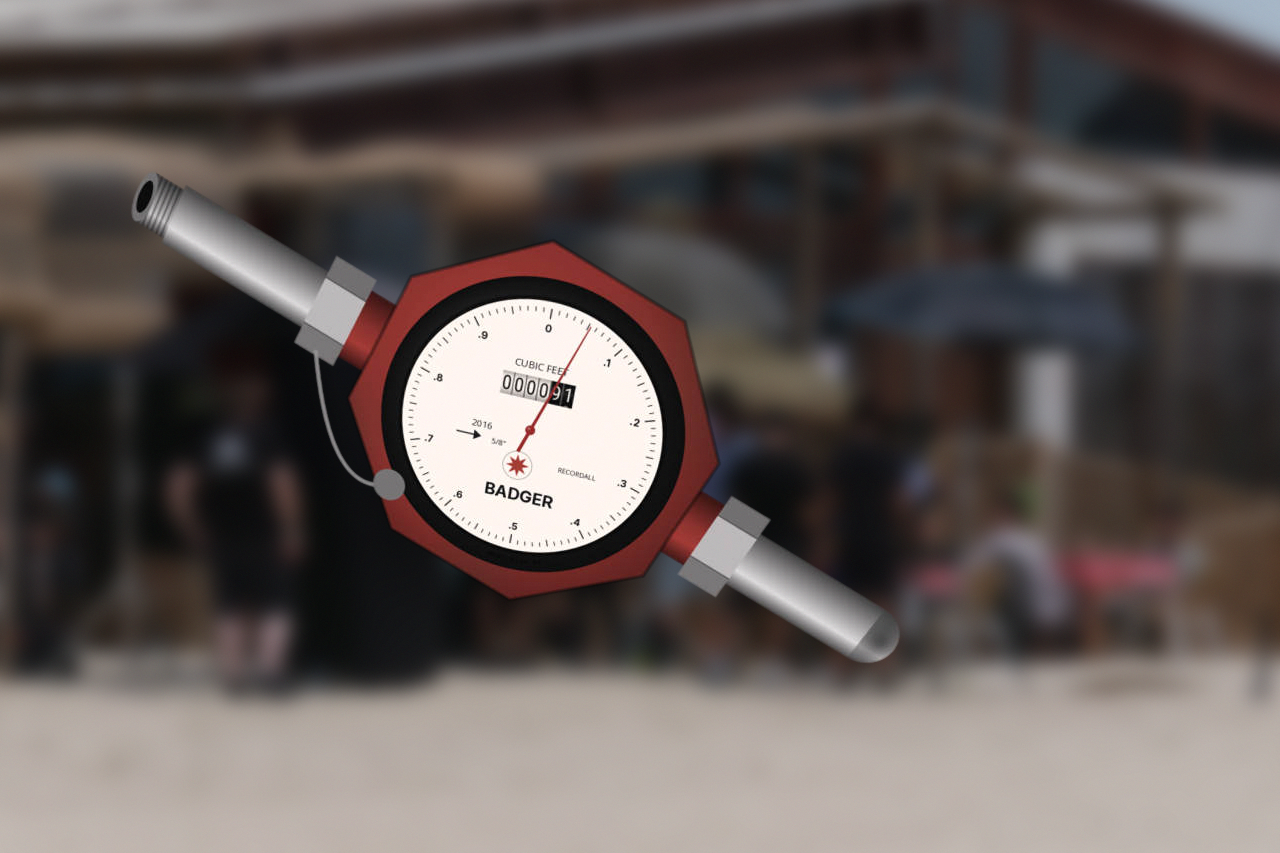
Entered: 91.05; ft³
